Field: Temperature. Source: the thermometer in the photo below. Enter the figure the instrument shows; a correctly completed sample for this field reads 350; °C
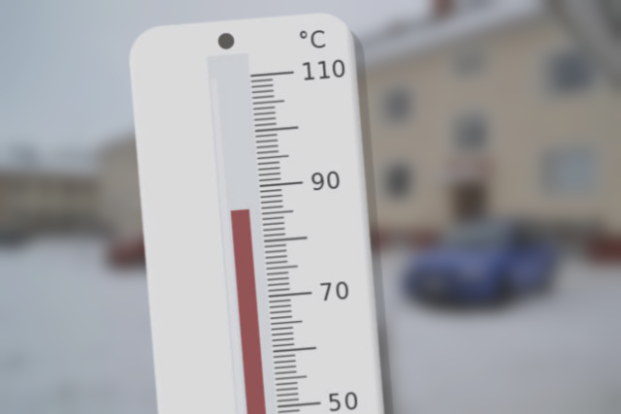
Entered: 86; °C
